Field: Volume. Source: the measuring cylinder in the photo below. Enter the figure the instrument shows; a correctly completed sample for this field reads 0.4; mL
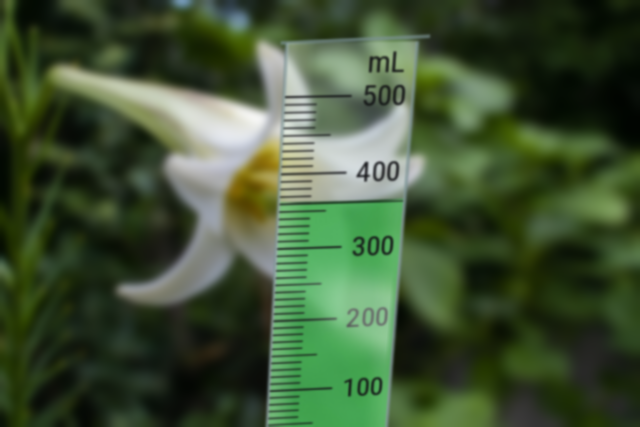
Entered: 360; mL
